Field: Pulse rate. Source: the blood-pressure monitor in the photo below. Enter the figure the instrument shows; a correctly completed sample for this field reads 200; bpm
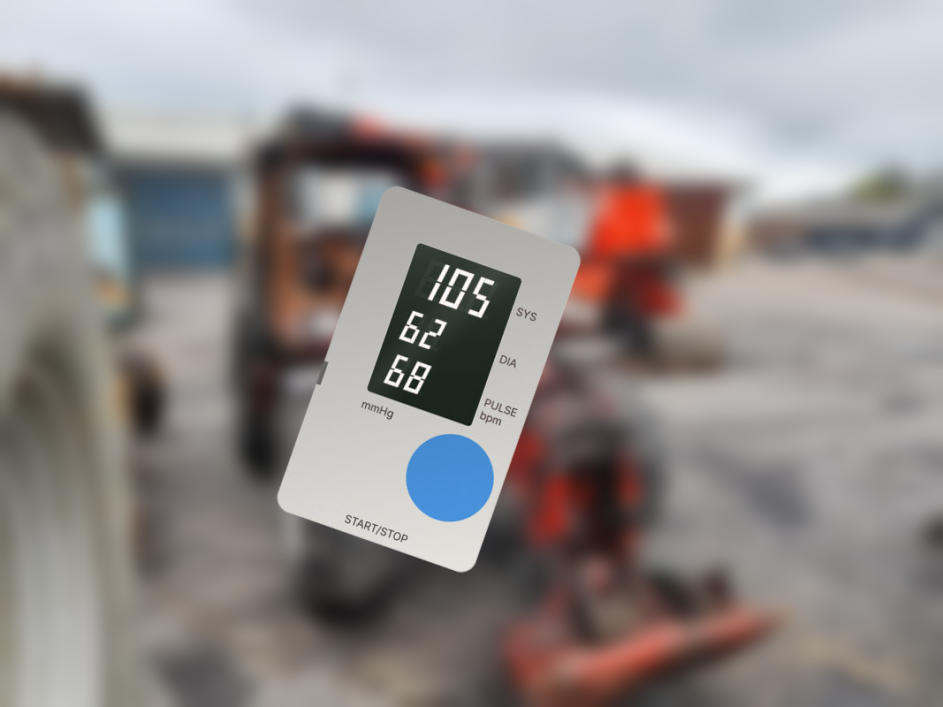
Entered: 68; bpm
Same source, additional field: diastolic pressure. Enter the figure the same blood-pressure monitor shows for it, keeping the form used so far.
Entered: 62; mmHg
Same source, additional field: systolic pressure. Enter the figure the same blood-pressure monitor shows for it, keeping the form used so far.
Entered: 105; mmHg
